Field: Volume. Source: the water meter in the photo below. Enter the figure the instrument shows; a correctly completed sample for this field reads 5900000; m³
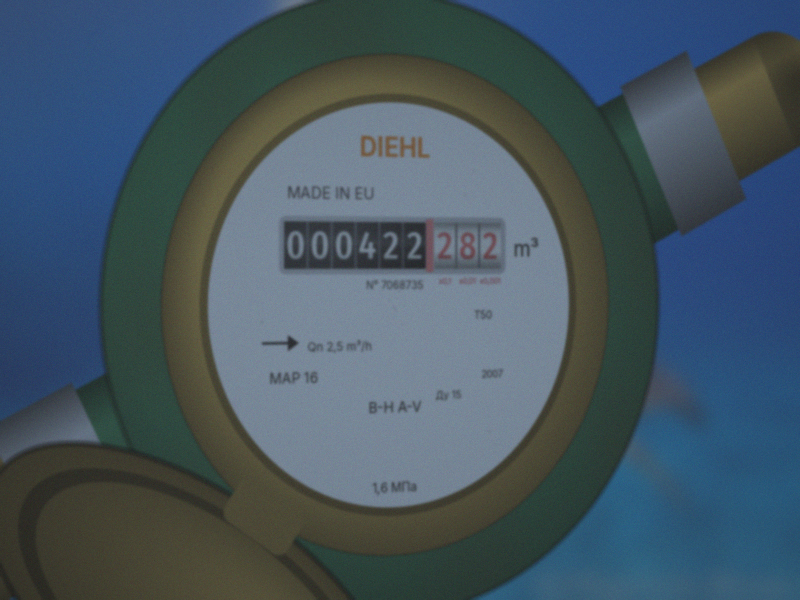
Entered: 422.282; m³
